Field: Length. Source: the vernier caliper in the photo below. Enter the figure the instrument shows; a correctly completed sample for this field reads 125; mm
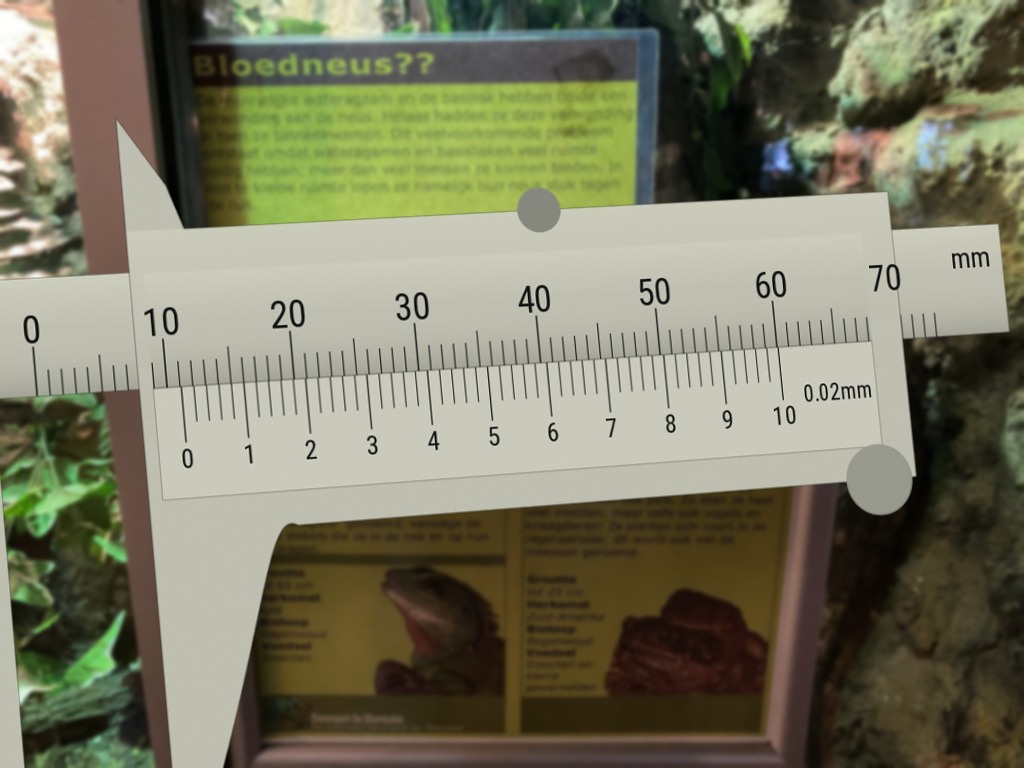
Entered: 11.1; mm
